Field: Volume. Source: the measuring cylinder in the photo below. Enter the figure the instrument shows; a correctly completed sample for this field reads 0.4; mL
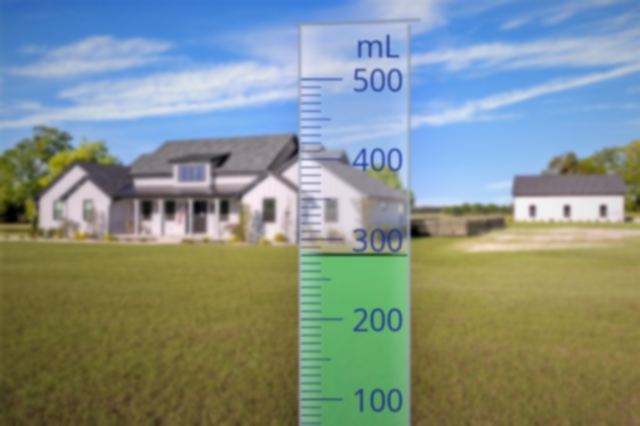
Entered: 280; mL
